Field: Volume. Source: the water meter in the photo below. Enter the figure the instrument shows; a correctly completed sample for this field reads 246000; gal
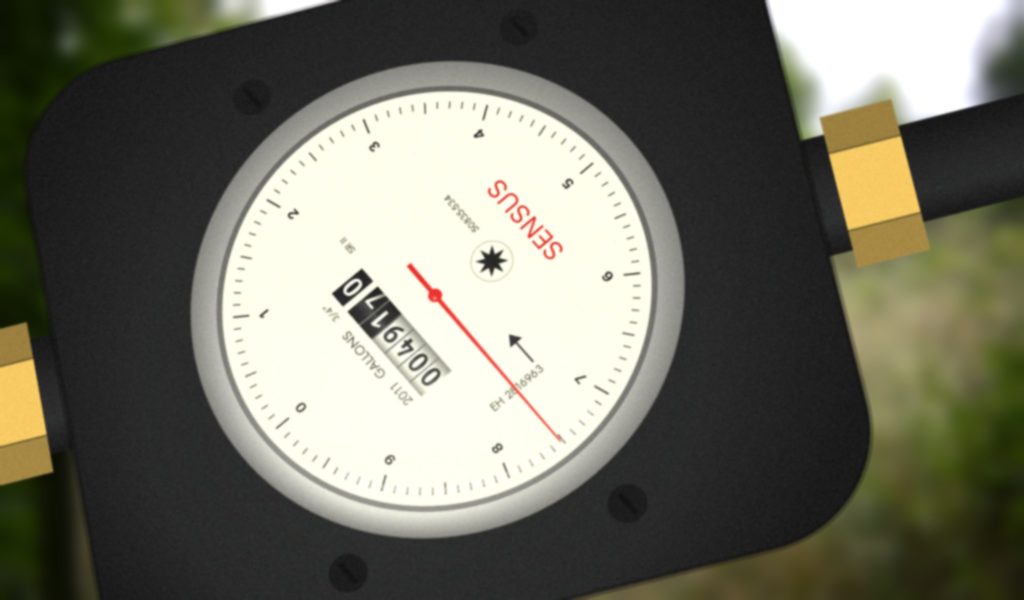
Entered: 49167.5; gal
